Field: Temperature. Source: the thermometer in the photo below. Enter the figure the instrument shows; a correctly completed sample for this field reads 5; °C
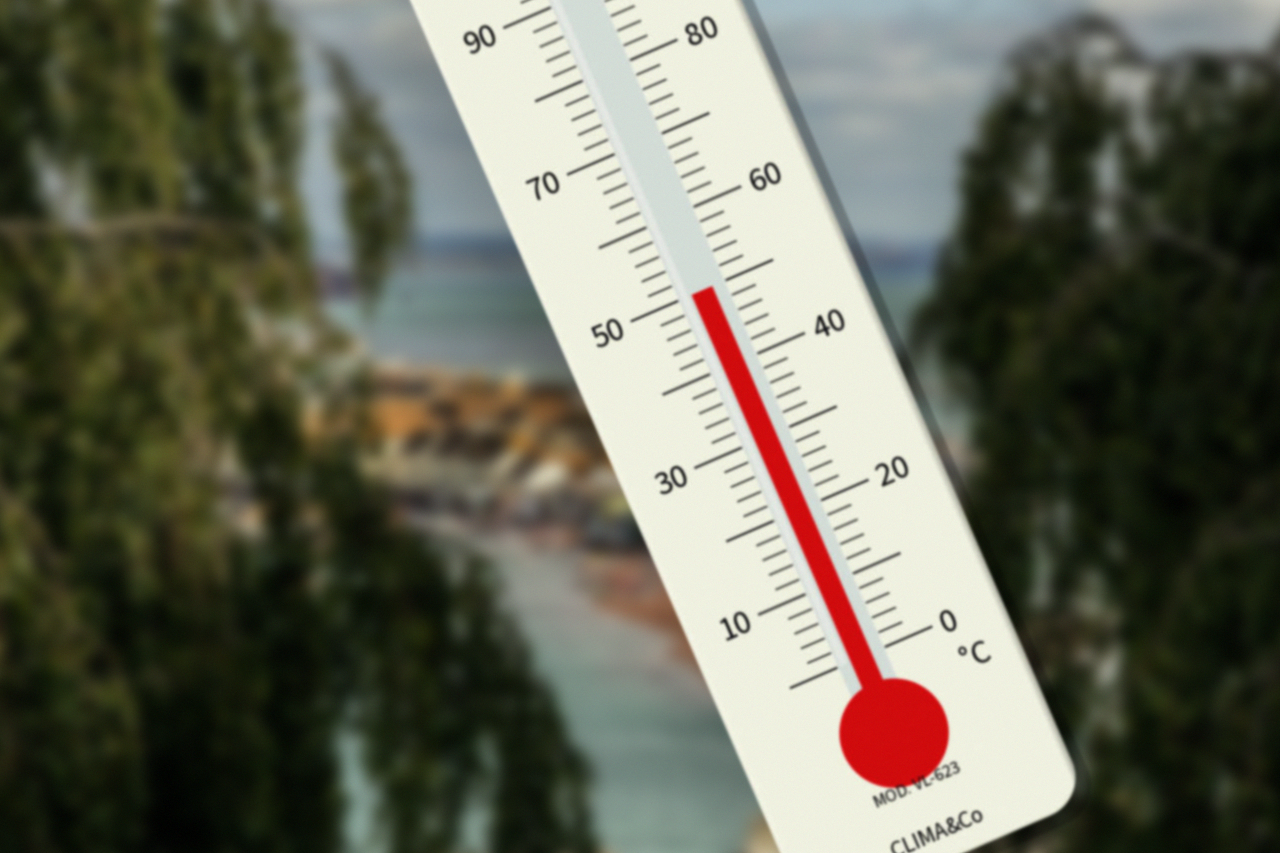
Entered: 50; °C
